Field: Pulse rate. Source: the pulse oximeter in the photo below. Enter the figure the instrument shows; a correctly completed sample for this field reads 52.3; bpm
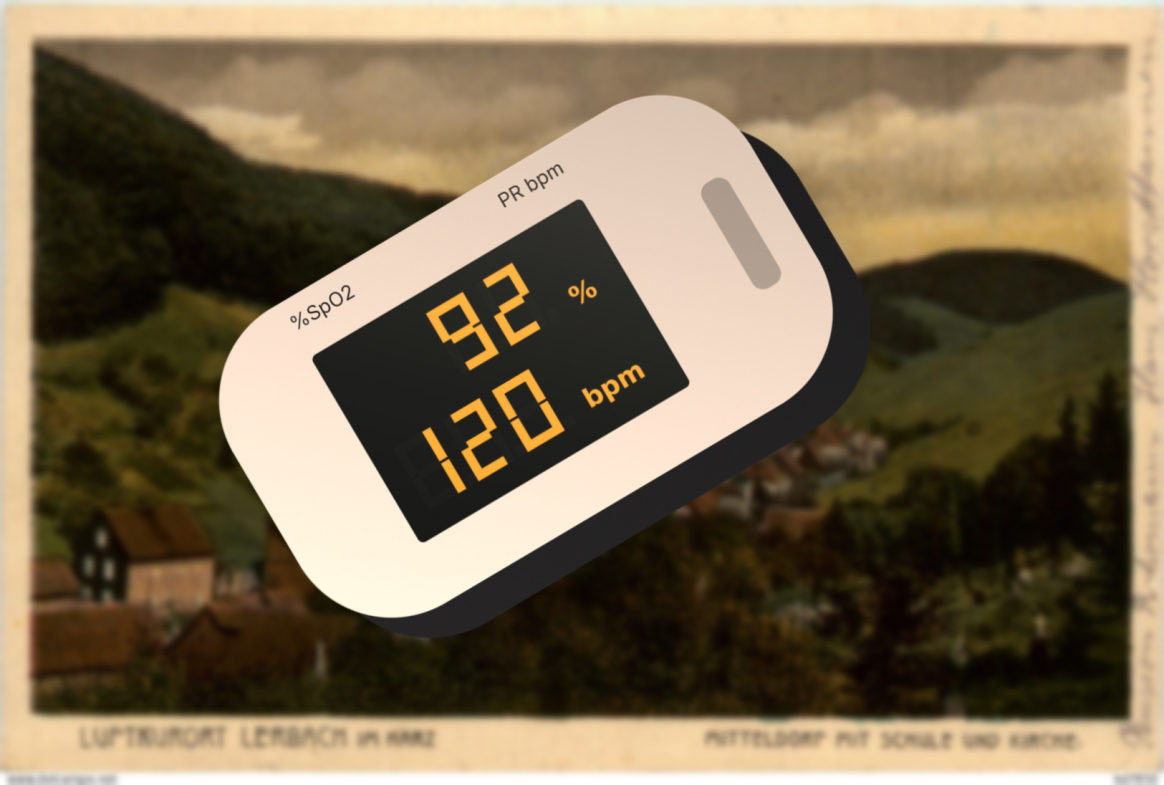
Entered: 120; bpm
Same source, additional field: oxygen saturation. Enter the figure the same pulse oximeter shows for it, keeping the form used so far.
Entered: 92; %
